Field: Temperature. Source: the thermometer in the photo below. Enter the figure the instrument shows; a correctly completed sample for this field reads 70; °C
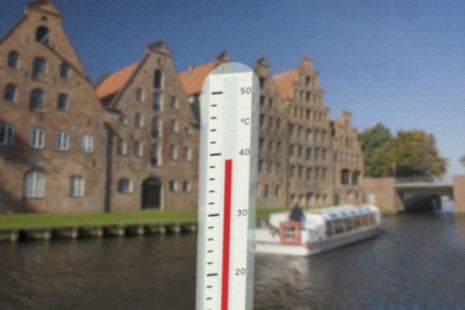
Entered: 39; °C
